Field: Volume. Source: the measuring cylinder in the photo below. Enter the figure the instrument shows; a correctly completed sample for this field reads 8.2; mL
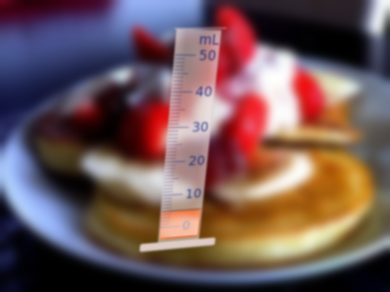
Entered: 5; mL
